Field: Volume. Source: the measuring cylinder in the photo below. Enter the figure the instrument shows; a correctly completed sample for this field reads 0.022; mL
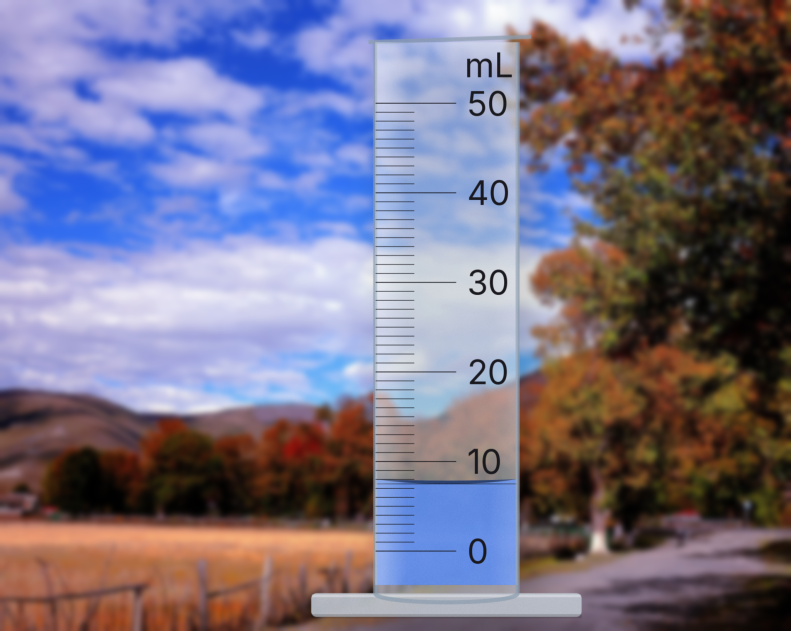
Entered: 7.5; mL
